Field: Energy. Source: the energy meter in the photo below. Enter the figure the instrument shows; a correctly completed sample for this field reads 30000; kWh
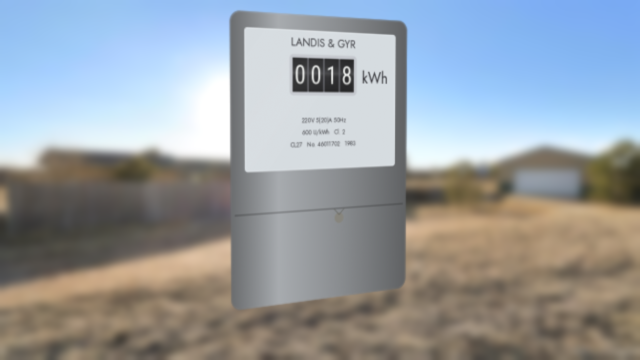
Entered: 18; kWh
